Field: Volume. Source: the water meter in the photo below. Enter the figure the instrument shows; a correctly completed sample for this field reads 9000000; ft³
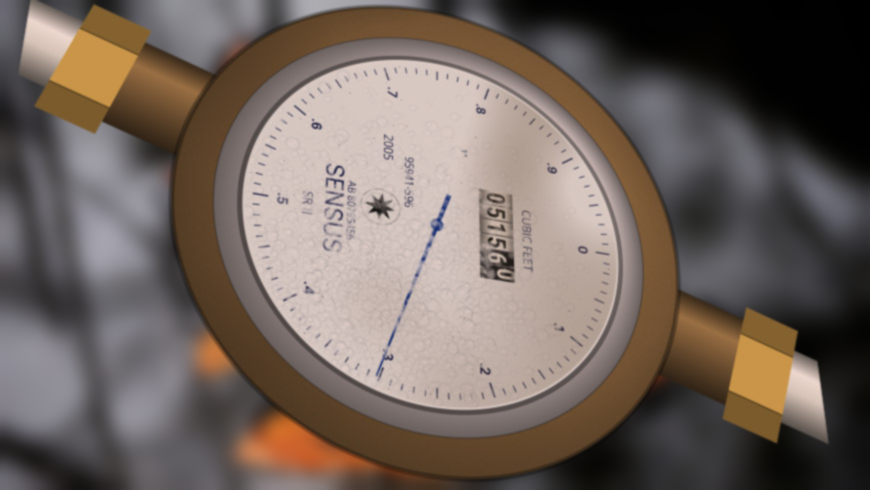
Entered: 51560.30; ft³
